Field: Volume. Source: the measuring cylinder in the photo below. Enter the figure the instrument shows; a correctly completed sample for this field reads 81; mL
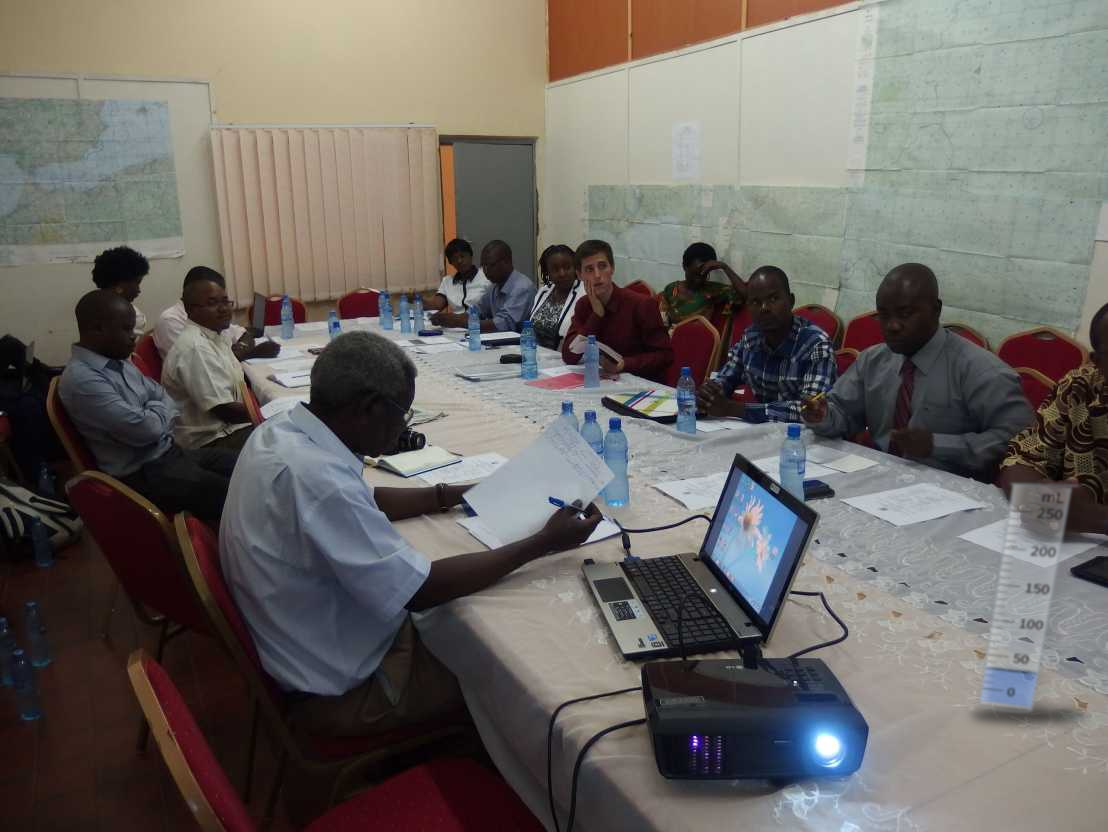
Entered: 30; mL
